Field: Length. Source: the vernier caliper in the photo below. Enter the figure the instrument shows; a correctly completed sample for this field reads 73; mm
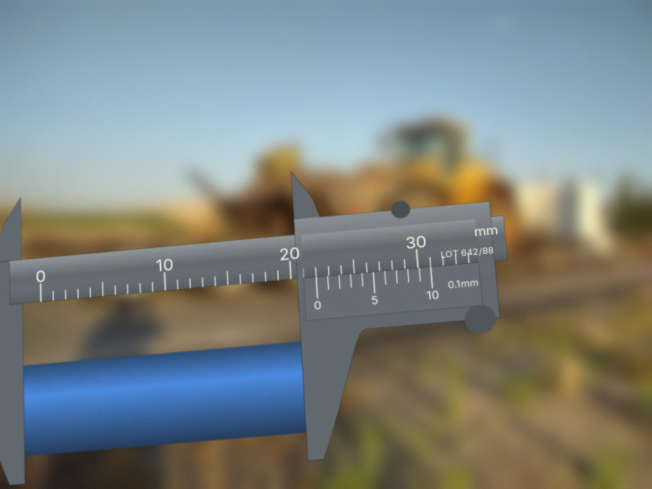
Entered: 22.0; mm
